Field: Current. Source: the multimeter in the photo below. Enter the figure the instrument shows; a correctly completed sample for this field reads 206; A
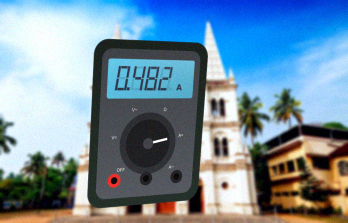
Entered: 0.482; A
